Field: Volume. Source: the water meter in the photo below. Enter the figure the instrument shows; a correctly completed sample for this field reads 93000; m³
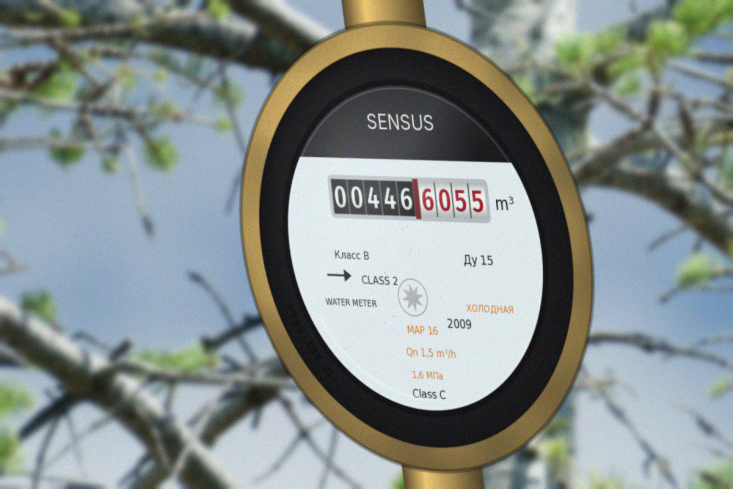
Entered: 446.6055; m³
